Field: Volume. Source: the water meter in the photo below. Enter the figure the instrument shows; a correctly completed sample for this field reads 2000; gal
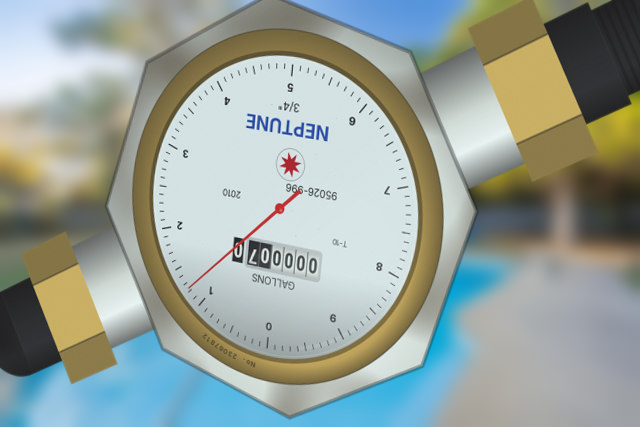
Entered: 71.2; gal
